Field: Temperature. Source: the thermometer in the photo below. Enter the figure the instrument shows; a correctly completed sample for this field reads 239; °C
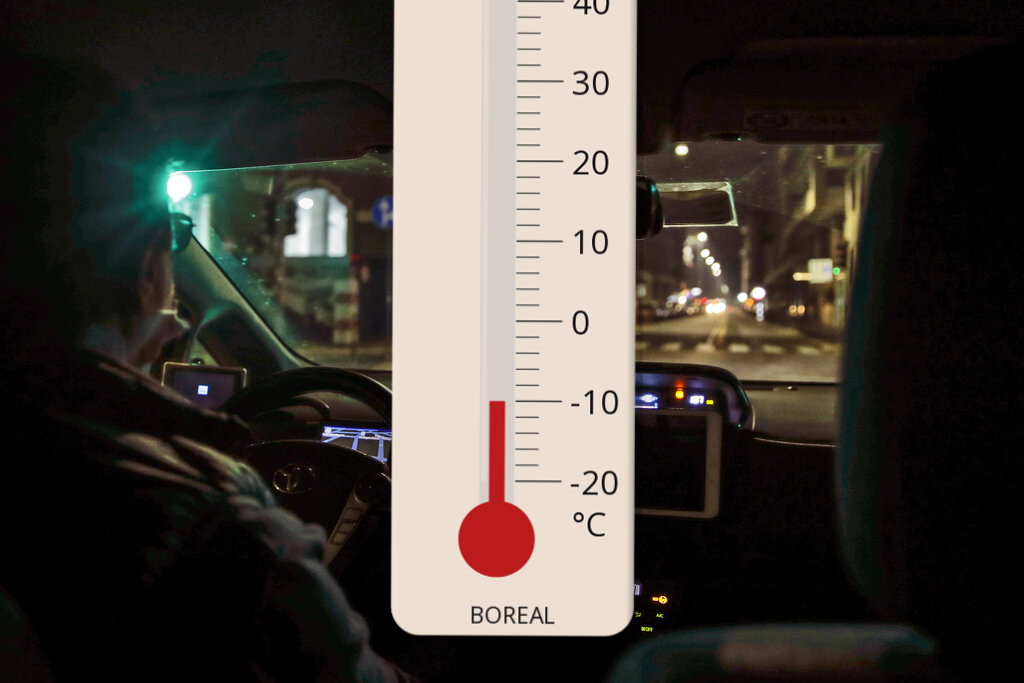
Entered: -10; °C
